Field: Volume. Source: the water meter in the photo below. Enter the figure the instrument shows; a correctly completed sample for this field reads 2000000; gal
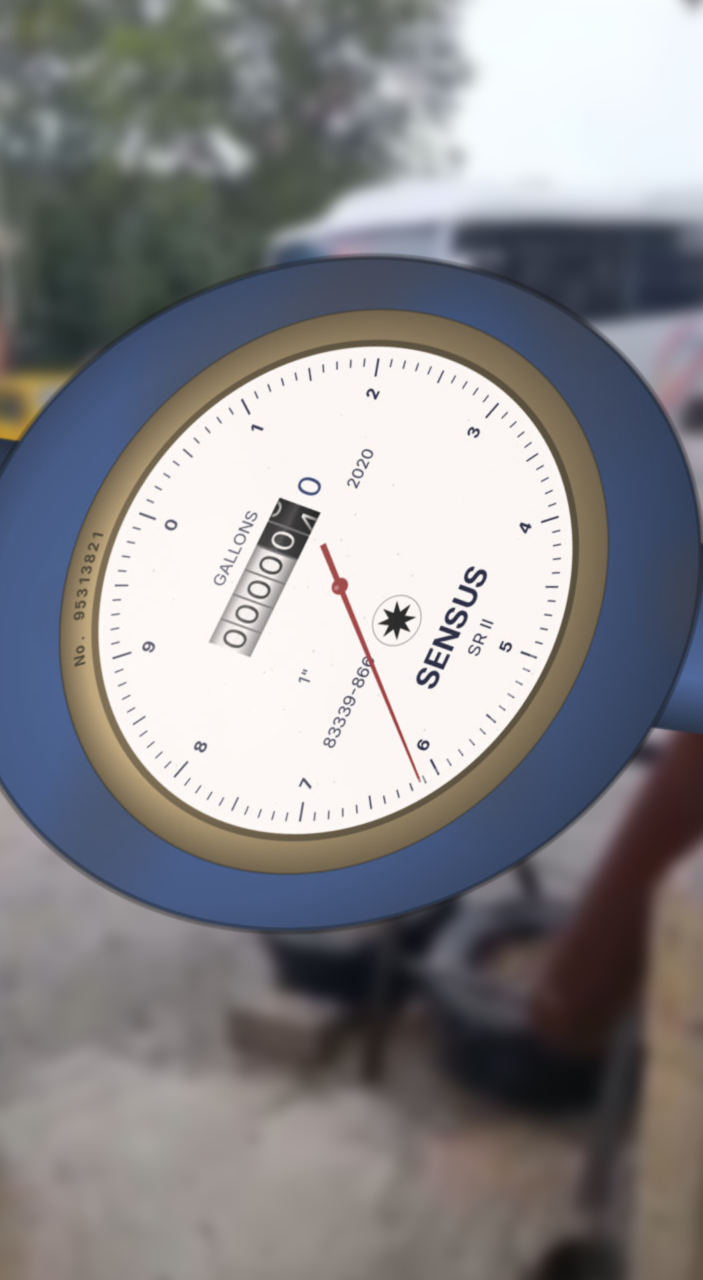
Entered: 36.1; gal
